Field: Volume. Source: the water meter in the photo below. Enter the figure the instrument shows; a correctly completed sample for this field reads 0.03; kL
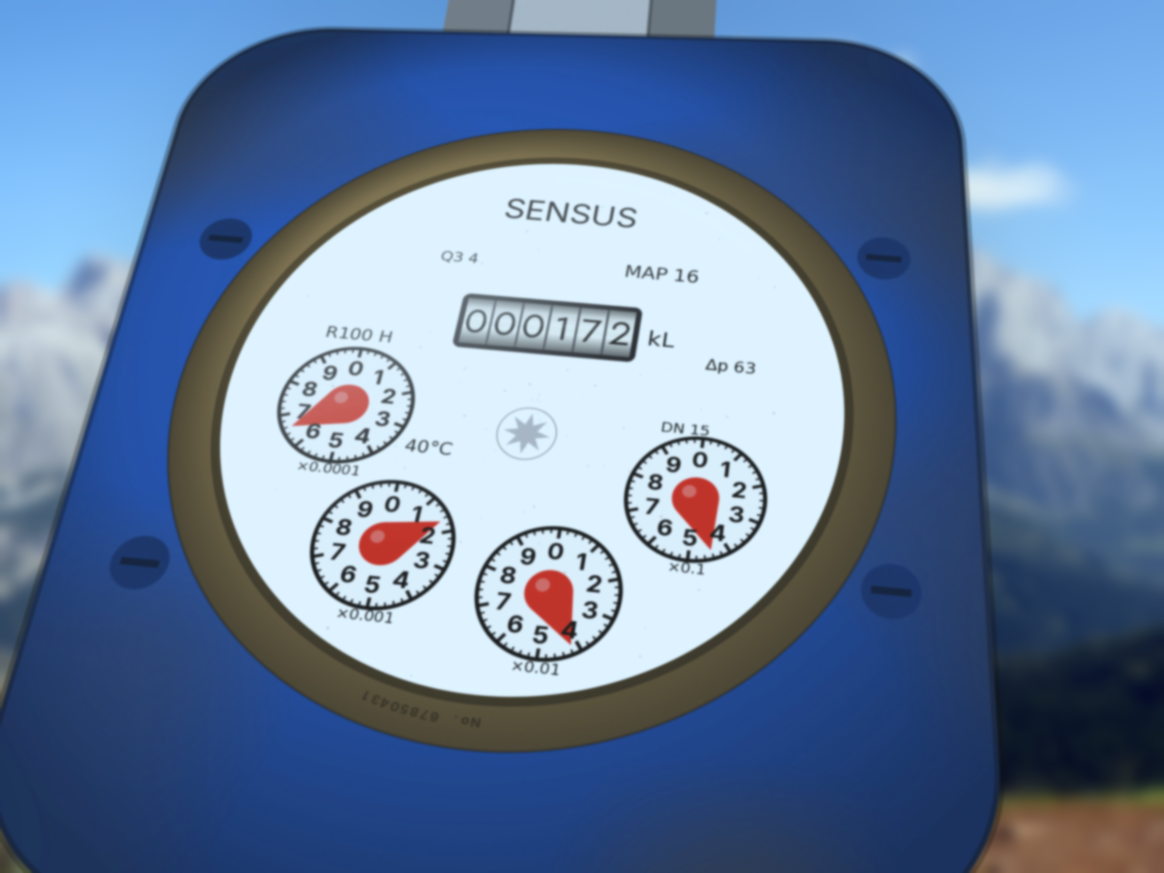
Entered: 172.4416; kL
